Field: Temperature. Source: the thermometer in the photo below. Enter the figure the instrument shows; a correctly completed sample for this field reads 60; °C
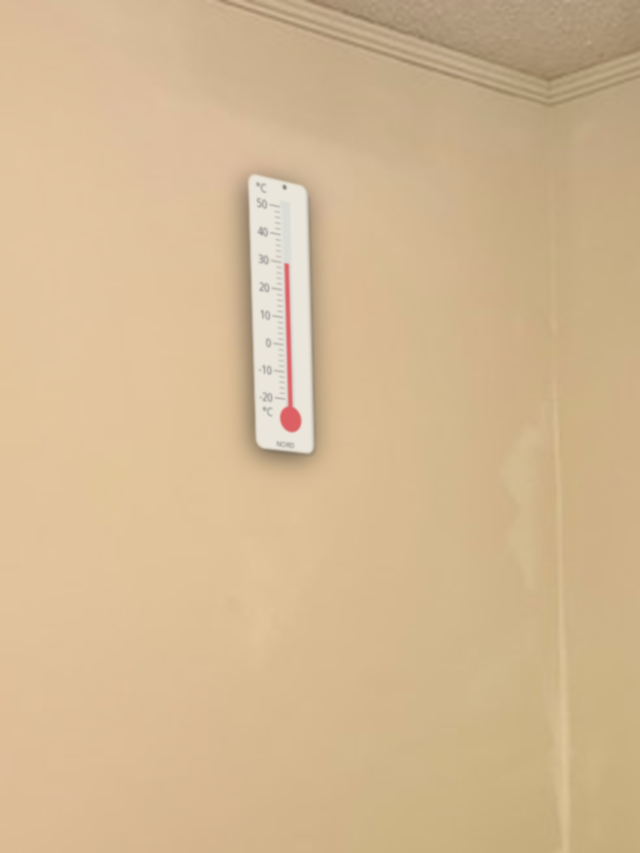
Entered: 30; °C
